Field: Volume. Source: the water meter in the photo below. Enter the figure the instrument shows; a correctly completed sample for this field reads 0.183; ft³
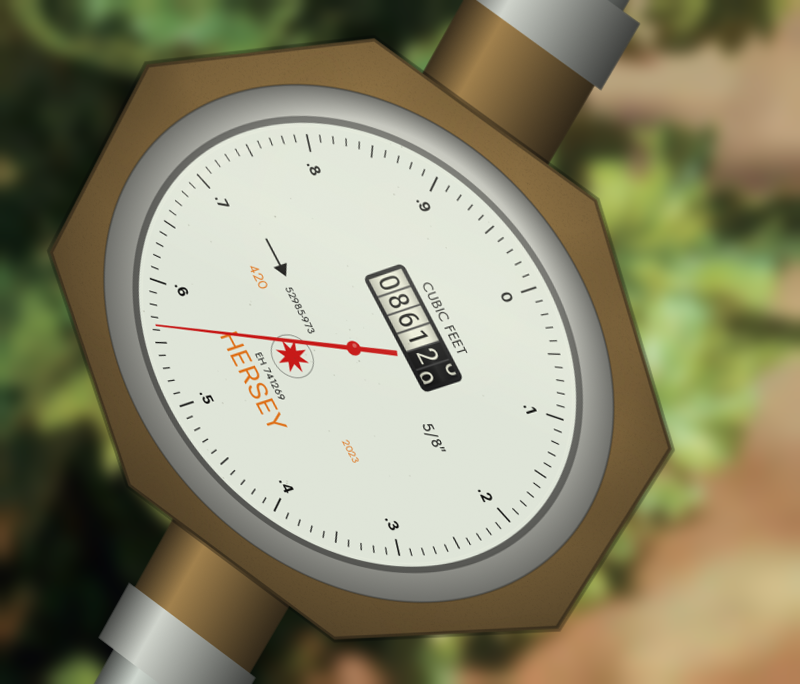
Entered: 86128.56; ft³
